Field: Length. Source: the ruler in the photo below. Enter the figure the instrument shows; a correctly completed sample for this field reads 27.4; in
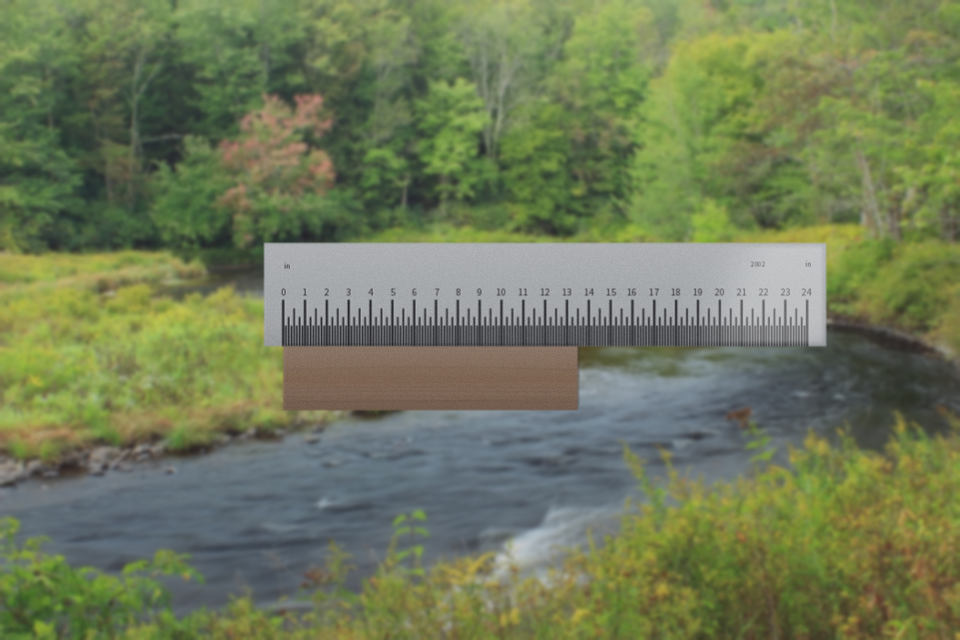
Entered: 13.5; in
